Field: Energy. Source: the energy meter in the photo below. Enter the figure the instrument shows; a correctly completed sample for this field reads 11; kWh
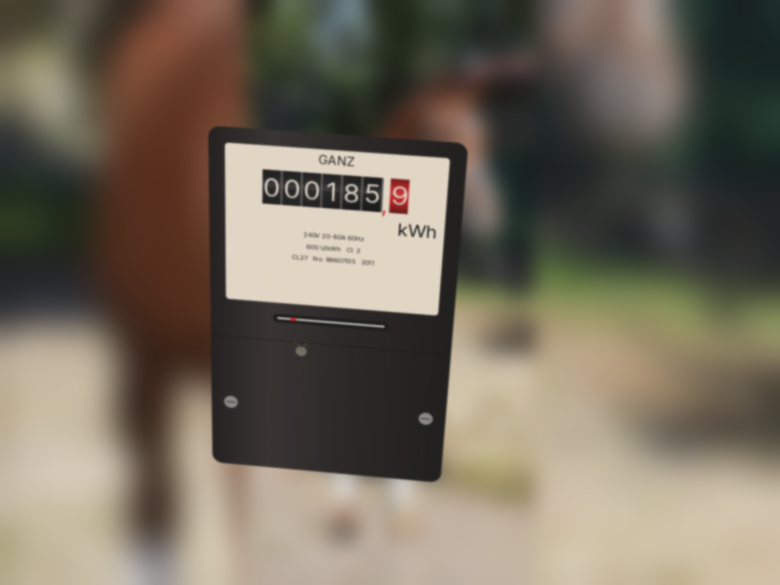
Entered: 185.9; kWh
